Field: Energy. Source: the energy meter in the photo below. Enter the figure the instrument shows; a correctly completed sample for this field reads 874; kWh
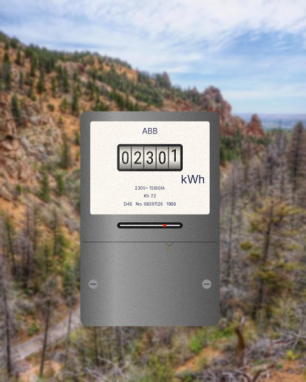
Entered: 2301; kWh
